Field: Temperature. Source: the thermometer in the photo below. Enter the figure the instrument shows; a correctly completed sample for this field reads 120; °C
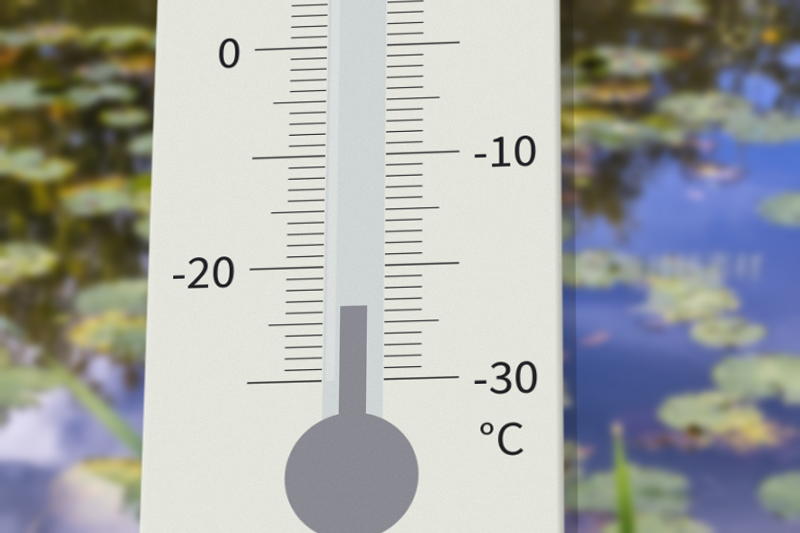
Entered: -23.5; °C
